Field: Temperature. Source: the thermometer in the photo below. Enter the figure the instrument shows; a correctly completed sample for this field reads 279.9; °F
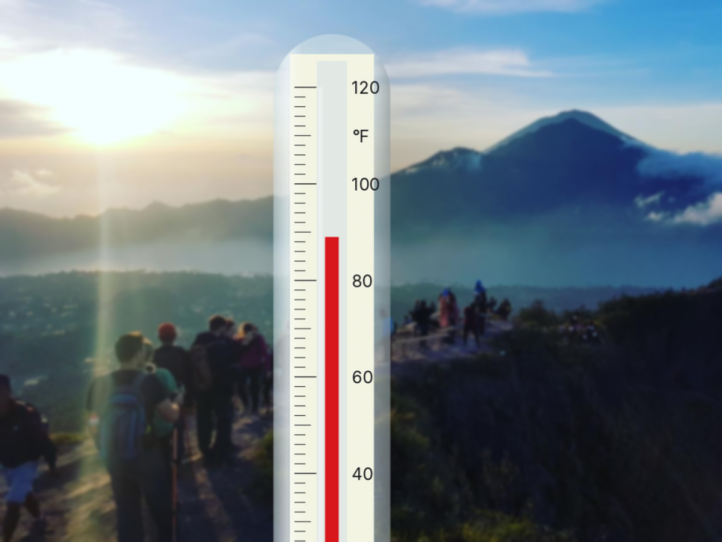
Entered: 89; °F
